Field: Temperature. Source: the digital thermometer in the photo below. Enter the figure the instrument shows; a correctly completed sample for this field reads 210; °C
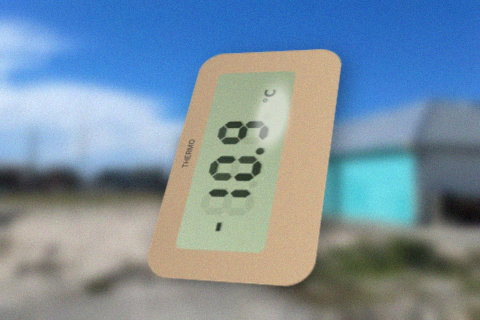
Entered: -10.9; °C
